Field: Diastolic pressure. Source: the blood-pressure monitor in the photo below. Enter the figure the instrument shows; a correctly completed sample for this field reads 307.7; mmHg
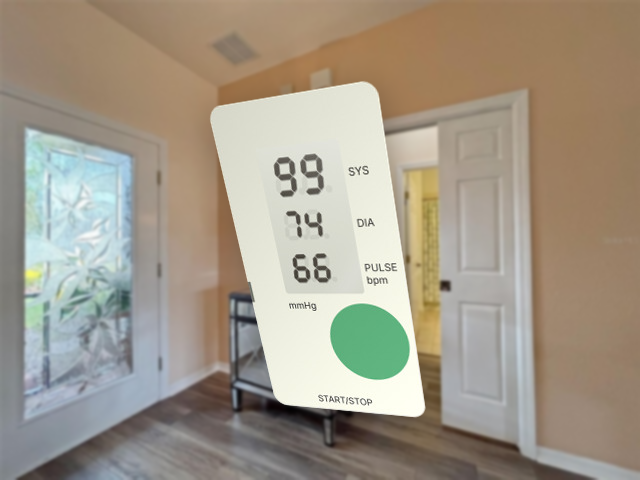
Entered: 74; mmHg
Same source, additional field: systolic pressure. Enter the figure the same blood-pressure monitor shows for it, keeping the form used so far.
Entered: 99; mmHg
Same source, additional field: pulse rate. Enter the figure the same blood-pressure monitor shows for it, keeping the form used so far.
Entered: 66; bpm
